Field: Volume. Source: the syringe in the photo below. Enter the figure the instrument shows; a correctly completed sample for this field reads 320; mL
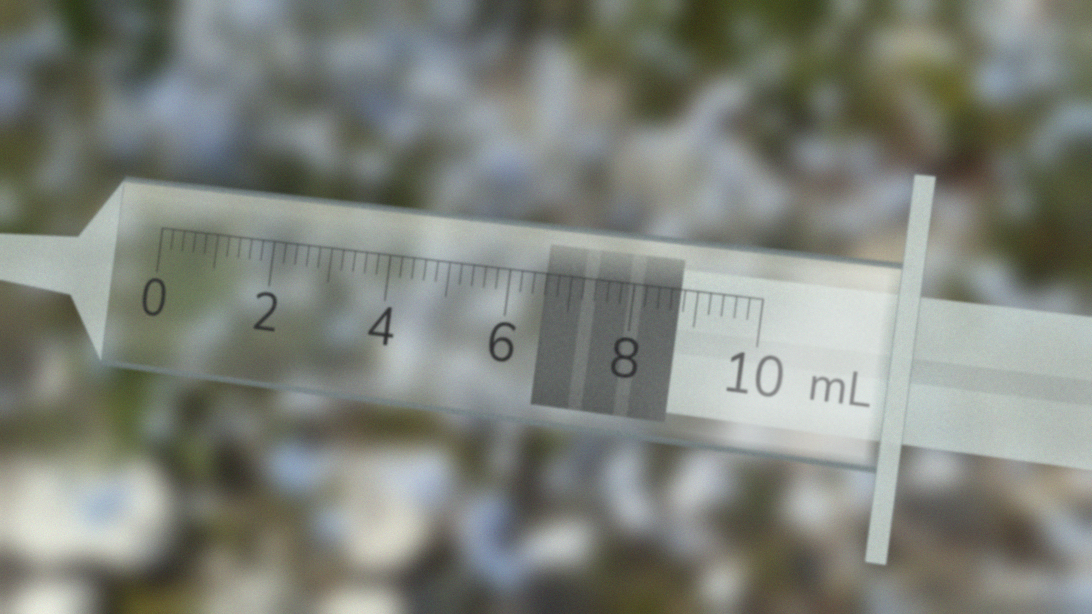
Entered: 6.6; mL
